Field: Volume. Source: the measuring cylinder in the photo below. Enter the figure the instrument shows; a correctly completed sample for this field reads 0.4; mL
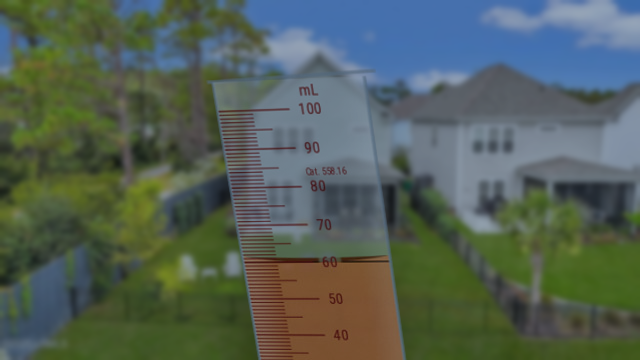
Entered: 60; mL
